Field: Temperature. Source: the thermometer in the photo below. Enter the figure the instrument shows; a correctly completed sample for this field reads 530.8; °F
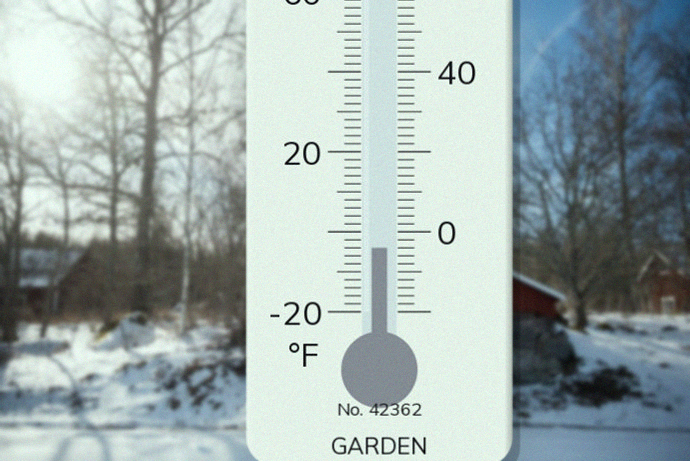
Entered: -4; °F
